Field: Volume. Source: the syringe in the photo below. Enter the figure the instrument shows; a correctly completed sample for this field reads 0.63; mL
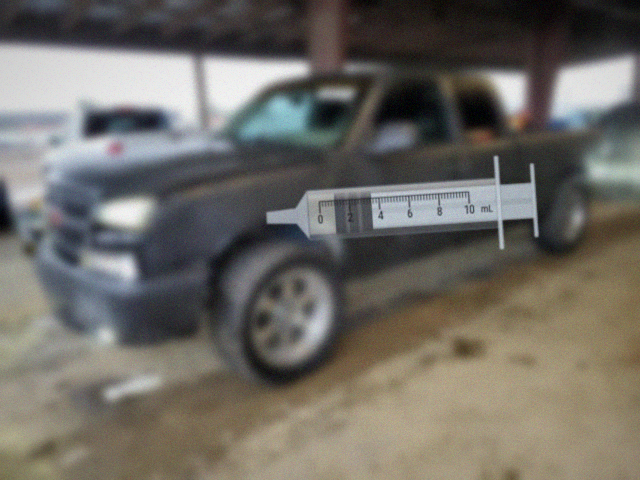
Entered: 1; mL
